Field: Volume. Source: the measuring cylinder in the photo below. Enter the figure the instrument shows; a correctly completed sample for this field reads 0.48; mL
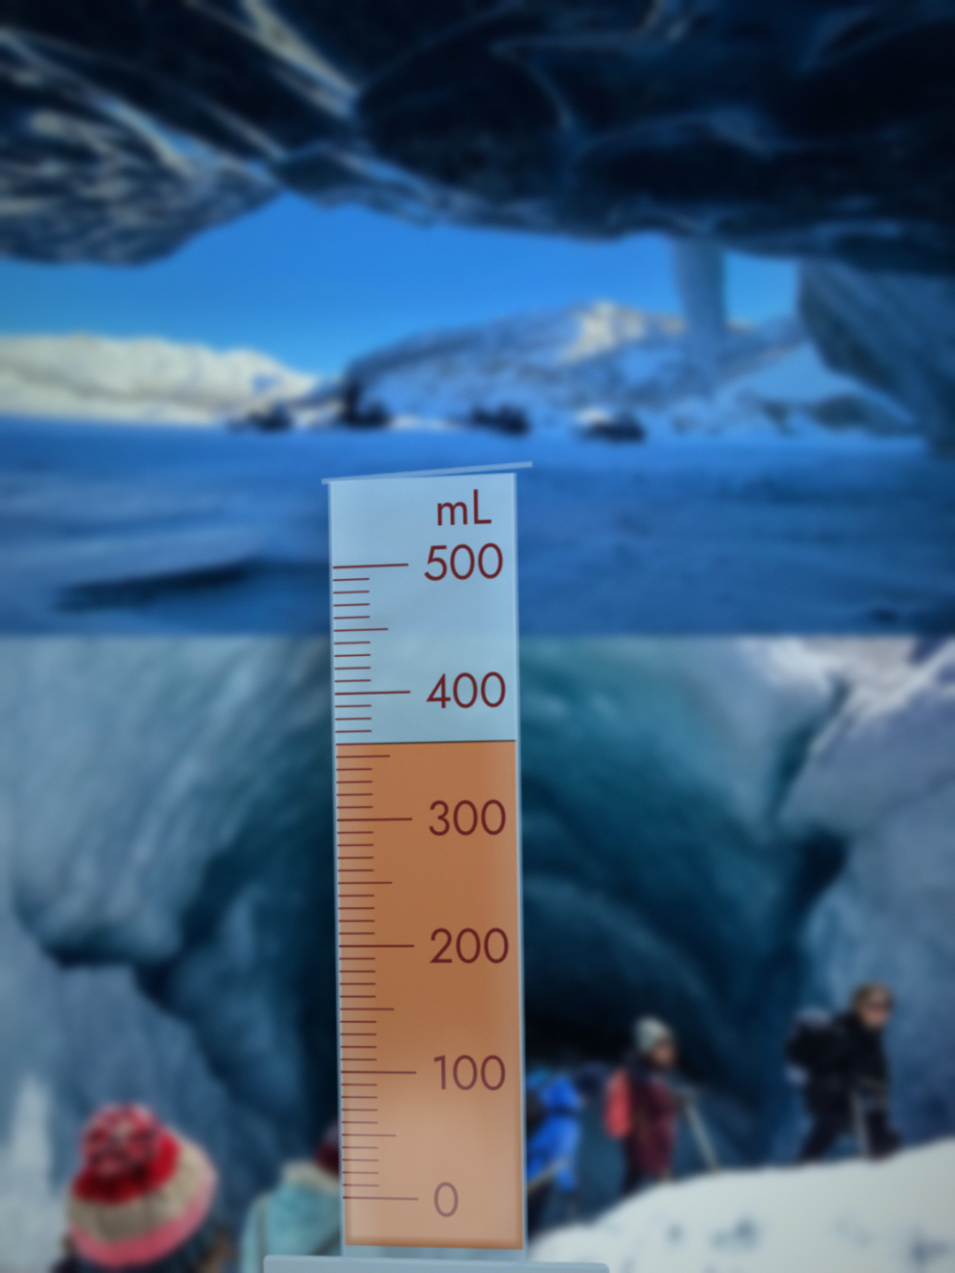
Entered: 360; mL
